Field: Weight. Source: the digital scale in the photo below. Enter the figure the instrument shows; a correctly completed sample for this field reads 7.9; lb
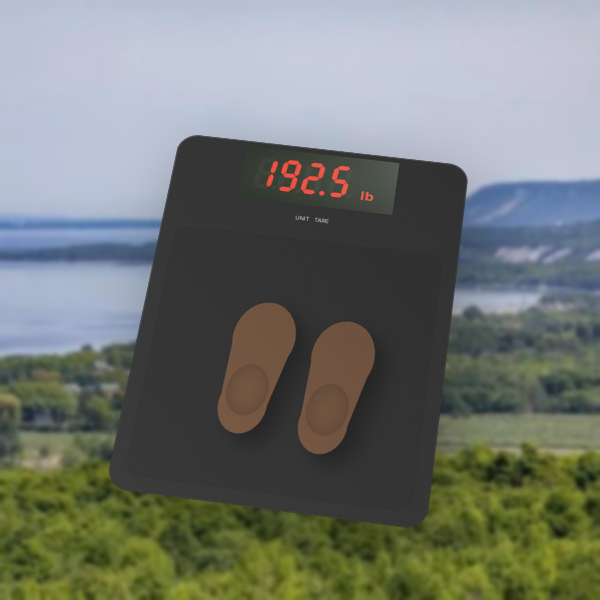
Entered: 192.5; lb
